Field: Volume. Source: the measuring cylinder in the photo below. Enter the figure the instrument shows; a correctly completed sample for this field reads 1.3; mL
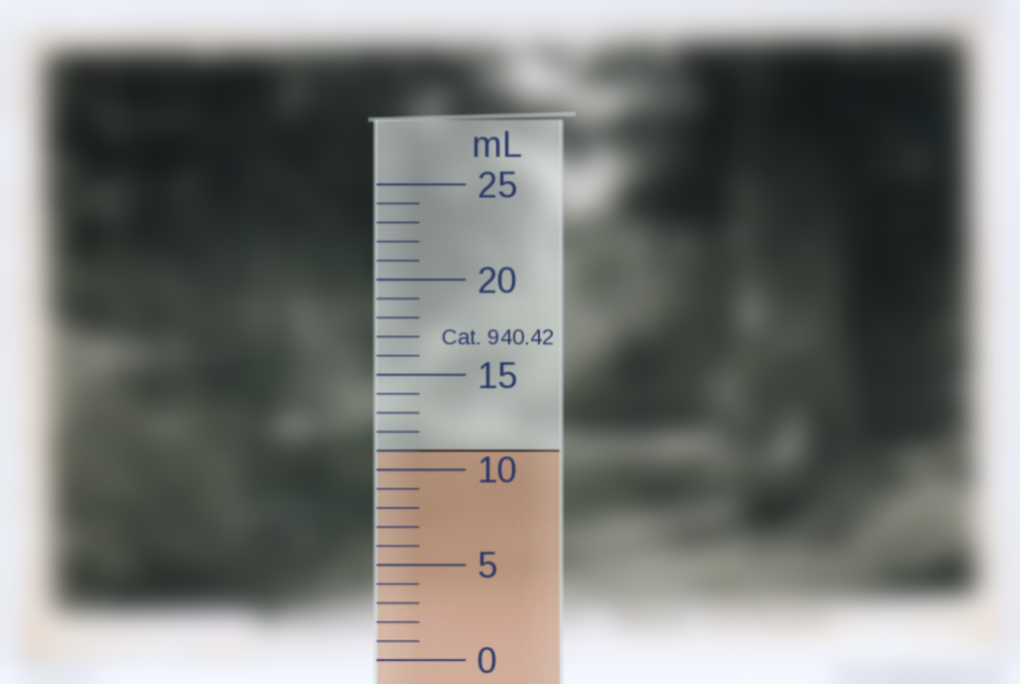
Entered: 11; mL
